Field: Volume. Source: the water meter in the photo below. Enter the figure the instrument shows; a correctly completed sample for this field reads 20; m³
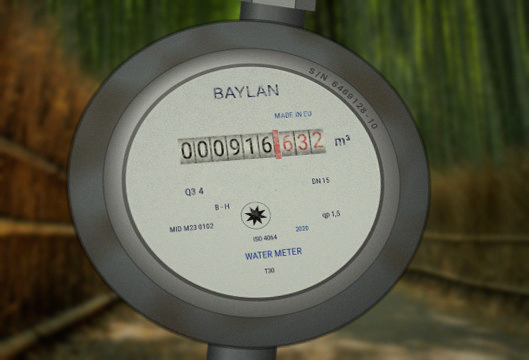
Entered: 916.632; m³
